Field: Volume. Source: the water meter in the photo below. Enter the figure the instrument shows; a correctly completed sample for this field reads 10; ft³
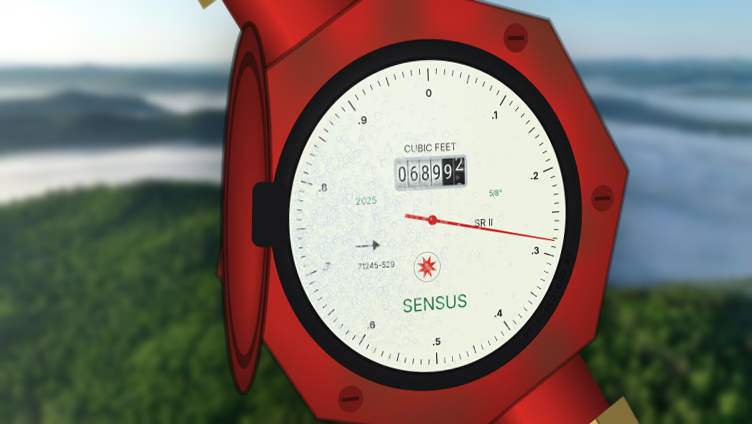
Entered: 68992.28; ft³
